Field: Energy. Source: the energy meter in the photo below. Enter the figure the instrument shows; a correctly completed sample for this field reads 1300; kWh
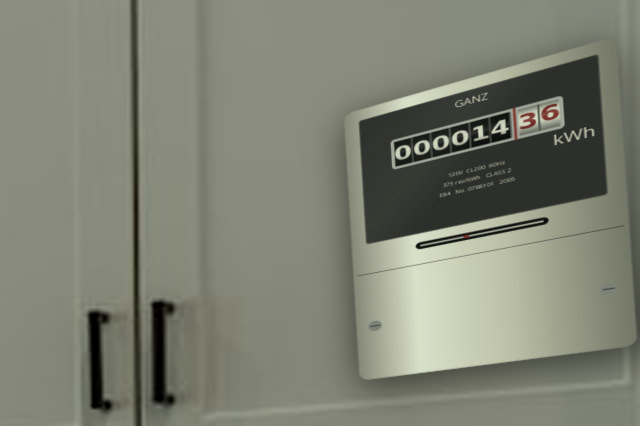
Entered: 14.36; kWh
